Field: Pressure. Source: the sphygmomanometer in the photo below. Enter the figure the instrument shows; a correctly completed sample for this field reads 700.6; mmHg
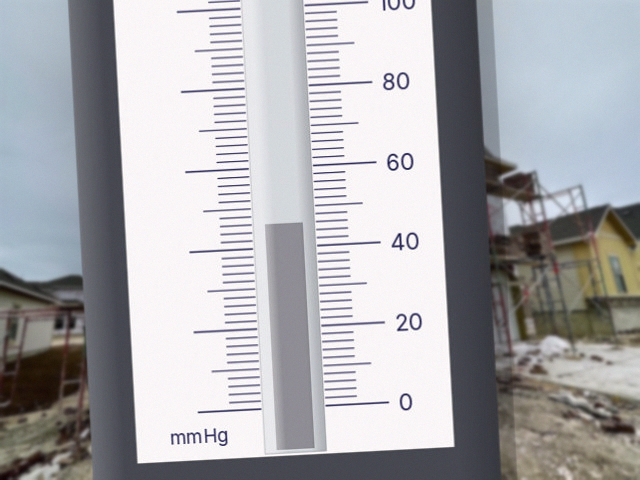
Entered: 46; mmHg
